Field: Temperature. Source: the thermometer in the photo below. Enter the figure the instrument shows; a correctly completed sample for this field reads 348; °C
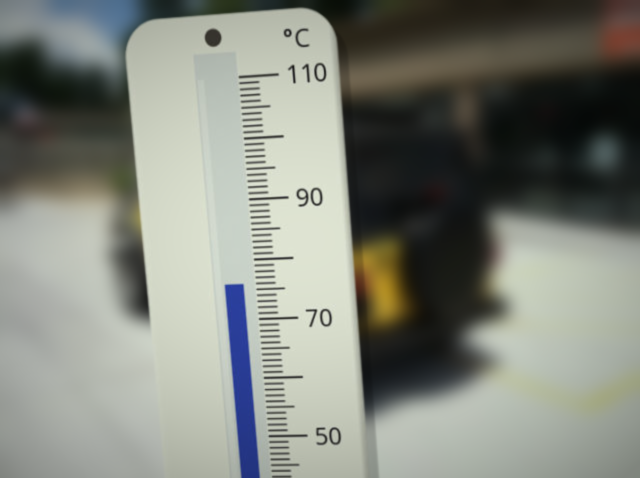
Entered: 76; °C
